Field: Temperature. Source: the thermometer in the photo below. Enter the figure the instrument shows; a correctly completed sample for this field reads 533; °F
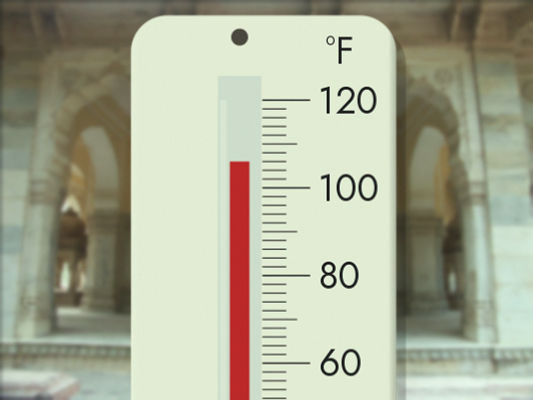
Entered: 106; °F
